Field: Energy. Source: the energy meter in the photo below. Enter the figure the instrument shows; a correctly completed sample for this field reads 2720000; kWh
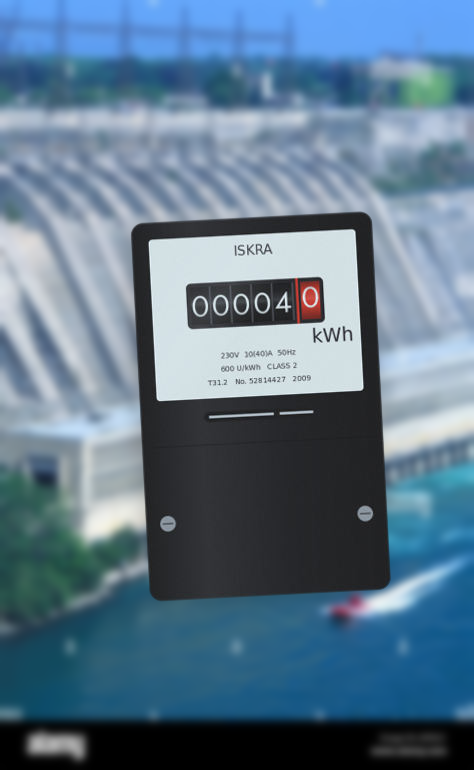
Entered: 4.0; kWh
